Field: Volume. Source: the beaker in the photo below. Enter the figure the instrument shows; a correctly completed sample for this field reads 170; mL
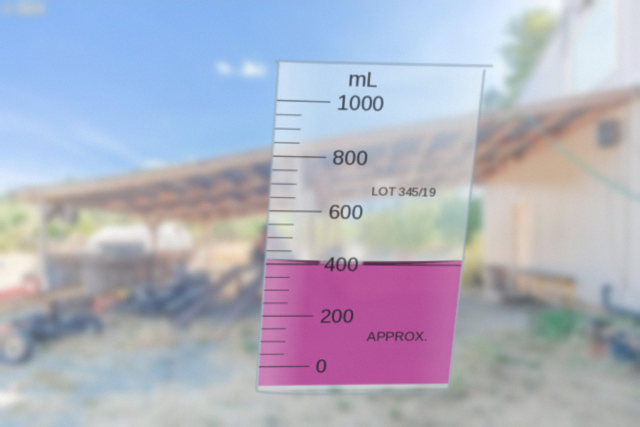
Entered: 400; mL
